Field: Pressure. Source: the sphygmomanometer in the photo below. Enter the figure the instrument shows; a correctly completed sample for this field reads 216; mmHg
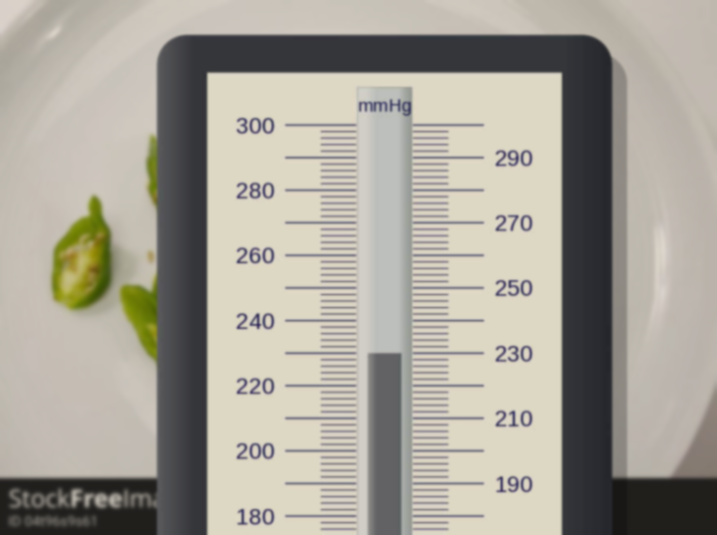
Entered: 230; mmHg
